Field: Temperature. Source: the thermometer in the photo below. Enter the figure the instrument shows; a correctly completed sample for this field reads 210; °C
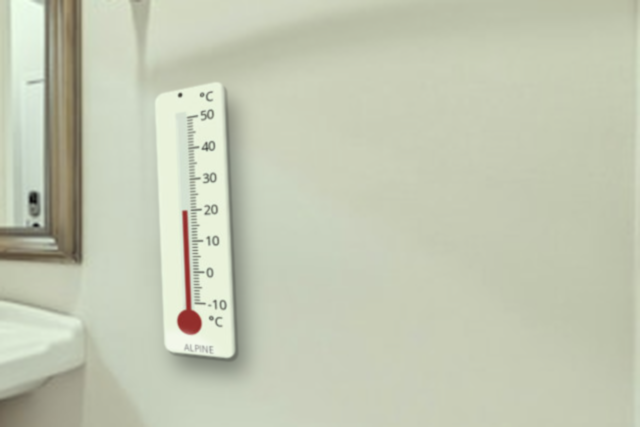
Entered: 20; °C
